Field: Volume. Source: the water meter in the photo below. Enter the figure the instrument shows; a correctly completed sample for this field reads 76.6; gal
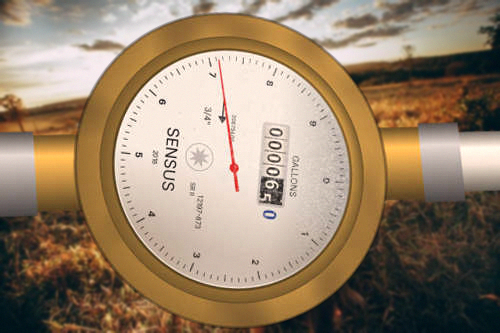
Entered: 647.1; gal
